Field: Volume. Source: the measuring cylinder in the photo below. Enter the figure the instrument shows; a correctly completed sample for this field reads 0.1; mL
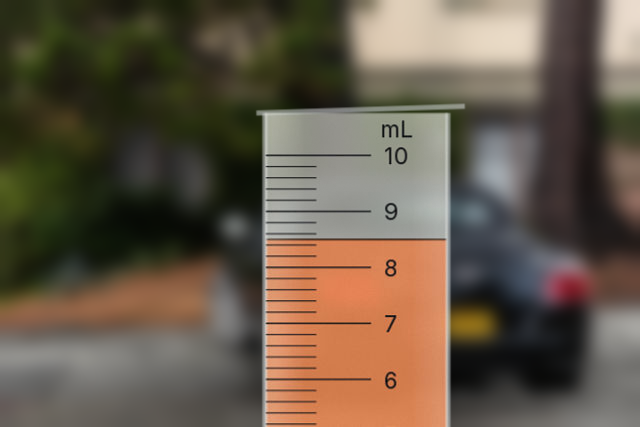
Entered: 8.5; mL
